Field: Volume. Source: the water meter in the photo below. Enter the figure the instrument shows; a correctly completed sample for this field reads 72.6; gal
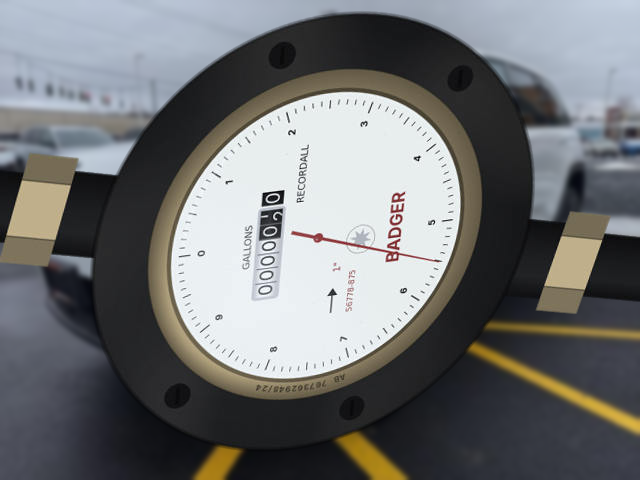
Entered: 15.5; gal
